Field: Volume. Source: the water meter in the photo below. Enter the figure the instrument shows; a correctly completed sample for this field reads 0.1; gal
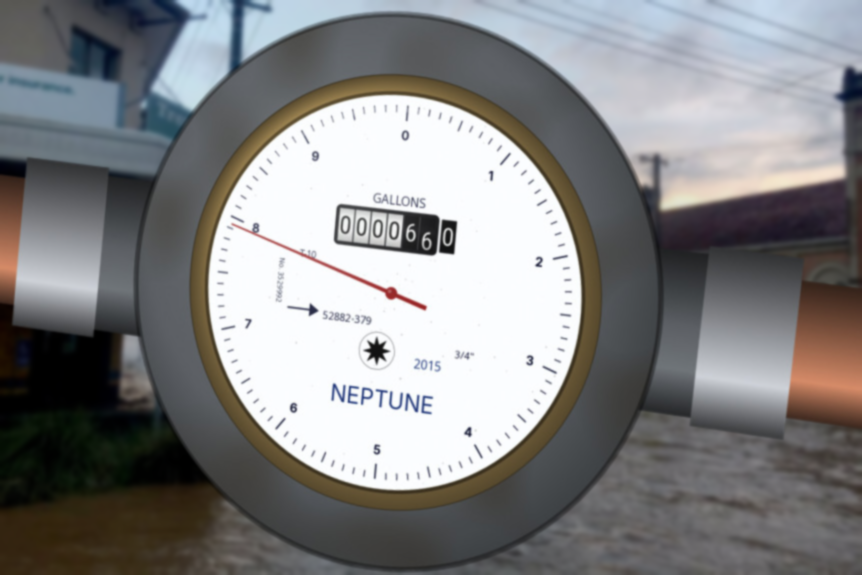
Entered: 657.9; gal
